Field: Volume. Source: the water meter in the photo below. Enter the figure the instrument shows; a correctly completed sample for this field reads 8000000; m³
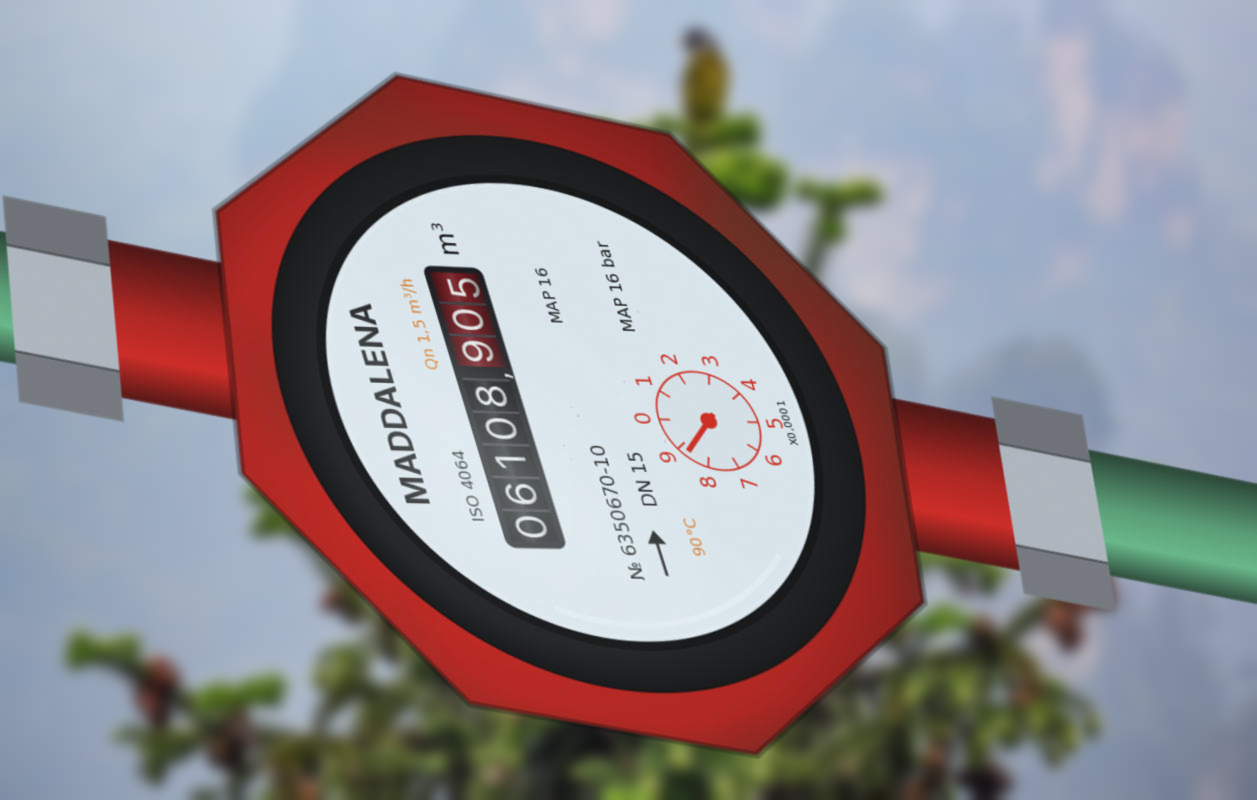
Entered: 6108.9048; m³
